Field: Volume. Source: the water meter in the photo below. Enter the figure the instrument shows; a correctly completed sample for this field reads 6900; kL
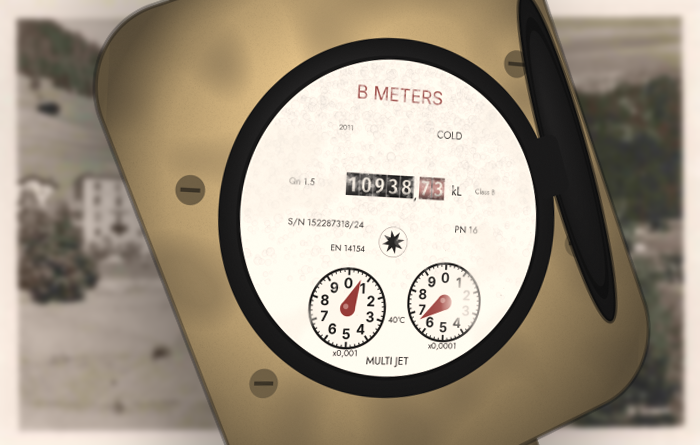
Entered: 10938.7306; kL
